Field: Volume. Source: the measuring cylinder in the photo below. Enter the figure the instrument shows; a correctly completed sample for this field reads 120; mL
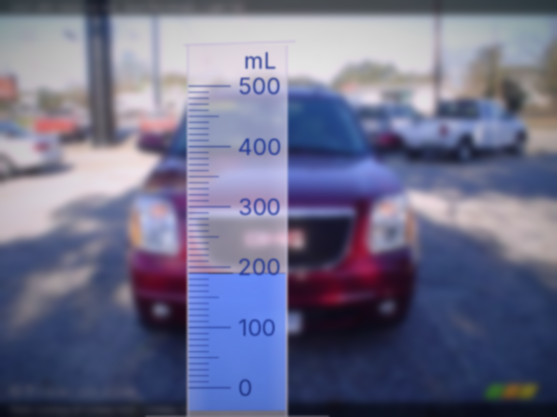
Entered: 190; mL
